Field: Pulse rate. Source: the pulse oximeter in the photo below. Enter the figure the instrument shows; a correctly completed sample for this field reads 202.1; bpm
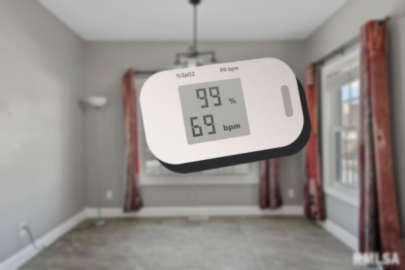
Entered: 69; bpm
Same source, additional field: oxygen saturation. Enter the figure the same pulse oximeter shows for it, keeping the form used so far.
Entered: 99; %
